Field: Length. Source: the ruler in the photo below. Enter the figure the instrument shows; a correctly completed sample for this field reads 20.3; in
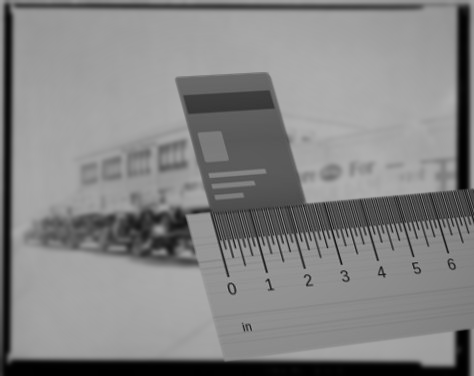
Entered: 2.5; in
